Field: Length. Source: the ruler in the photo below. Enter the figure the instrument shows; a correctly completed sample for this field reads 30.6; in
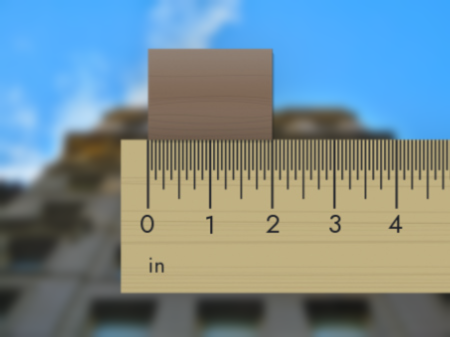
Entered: 2; in
